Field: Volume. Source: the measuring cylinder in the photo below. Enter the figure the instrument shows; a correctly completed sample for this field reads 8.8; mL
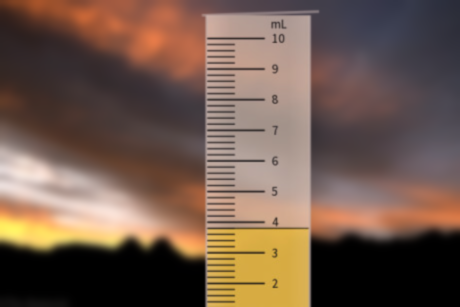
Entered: 3.8; mL
